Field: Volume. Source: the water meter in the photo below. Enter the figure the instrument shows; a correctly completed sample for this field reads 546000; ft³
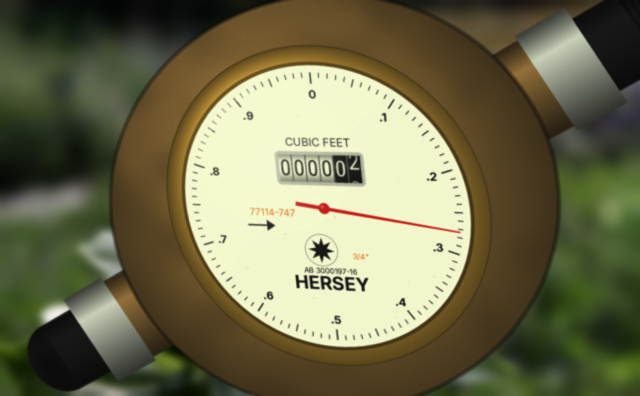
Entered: 2.27; ft³
